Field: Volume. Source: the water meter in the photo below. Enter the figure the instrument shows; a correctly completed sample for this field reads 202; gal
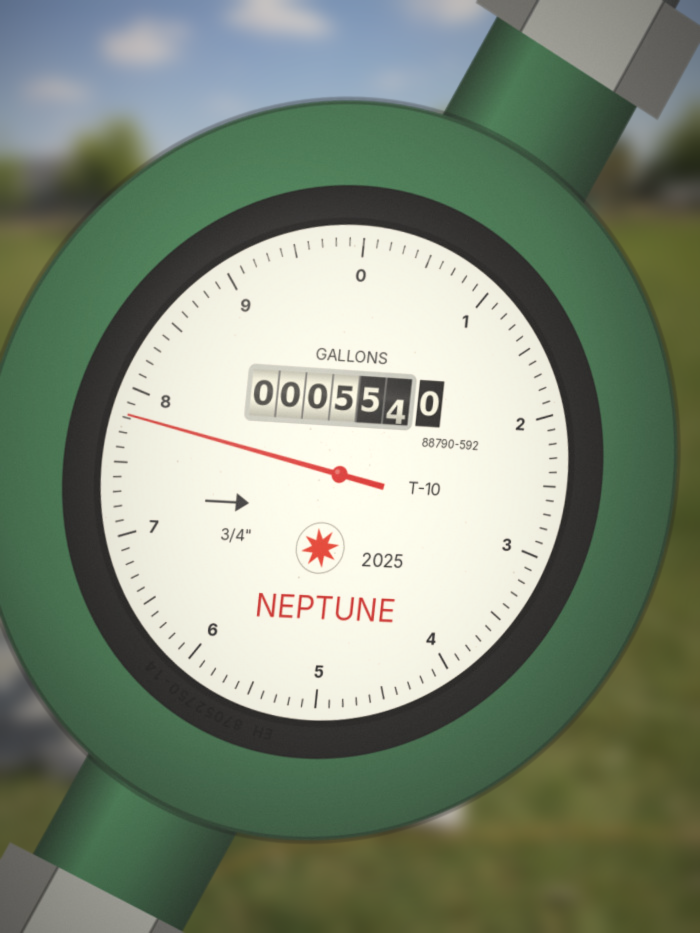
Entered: 5537.8; gal
